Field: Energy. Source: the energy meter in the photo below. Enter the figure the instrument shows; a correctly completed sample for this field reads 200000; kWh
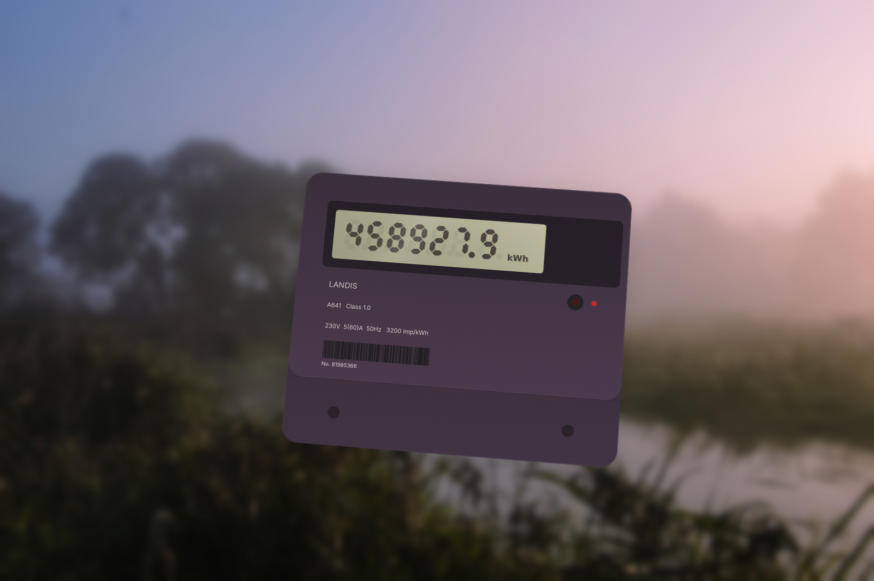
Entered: 458927.9; kWh
